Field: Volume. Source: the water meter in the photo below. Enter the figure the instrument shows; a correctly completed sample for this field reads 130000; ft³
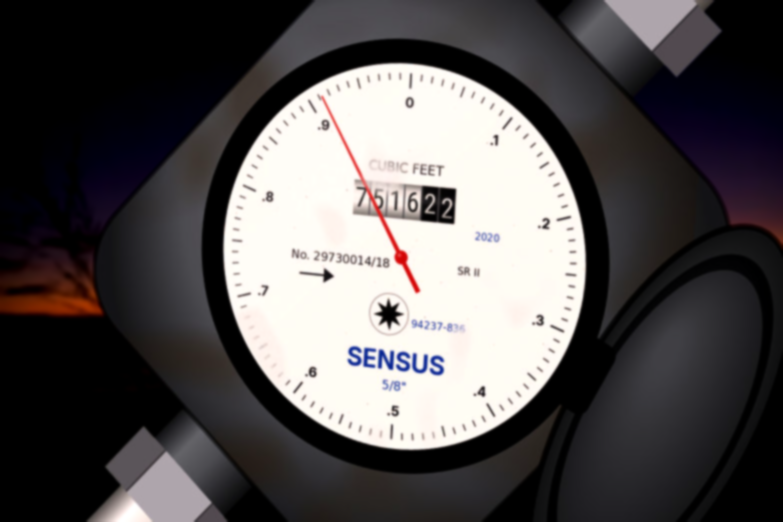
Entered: 751621.91; ft³
